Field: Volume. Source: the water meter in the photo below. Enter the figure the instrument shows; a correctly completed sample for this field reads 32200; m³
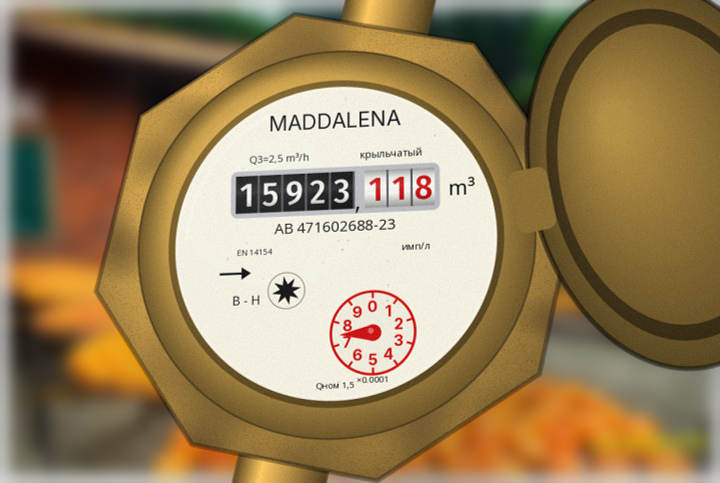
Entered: 15923.1187; m³
